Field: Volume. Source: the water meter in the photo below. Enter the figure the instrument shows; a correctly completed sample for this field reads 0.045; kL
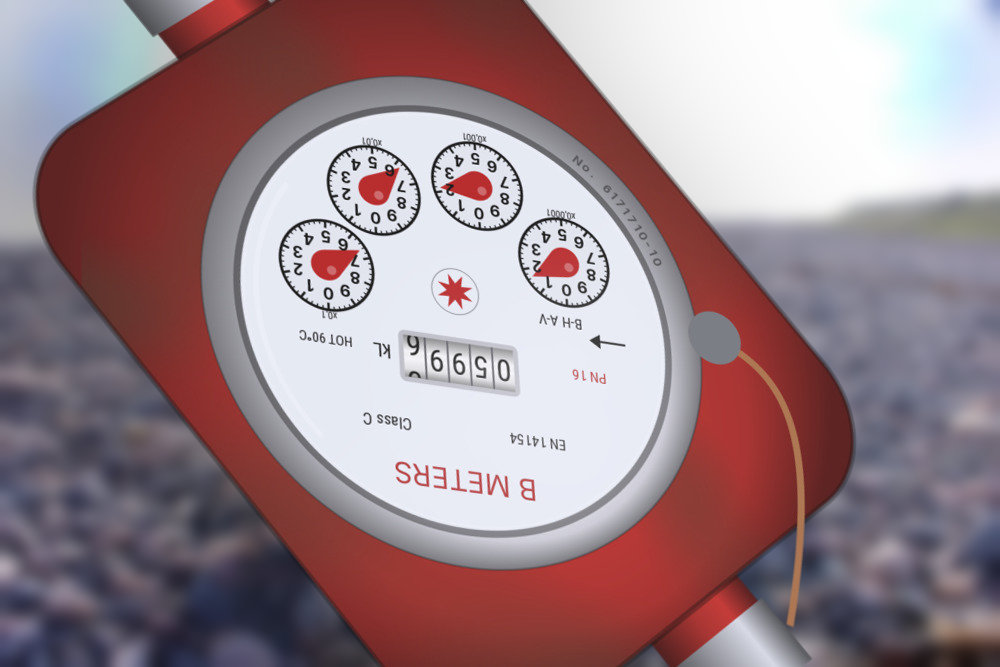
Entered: 5995.6621; kL
